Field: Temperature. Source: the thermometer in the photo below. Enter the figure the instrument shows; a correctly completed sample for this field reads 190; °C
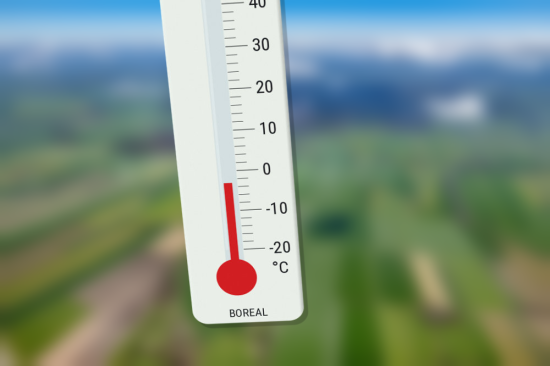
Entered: -3; °C
